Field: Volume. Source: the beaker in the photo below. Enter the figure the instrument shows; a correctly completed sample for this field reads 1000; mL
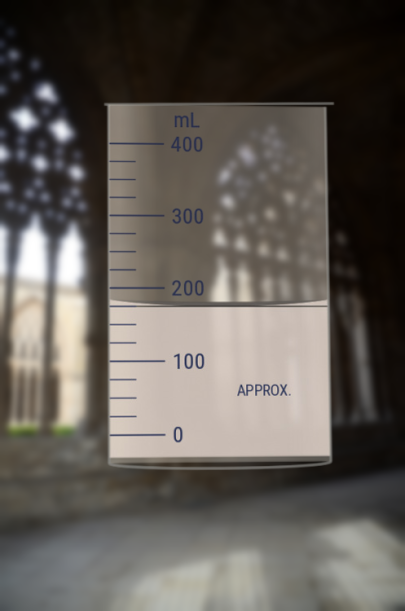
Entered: 175; mL
